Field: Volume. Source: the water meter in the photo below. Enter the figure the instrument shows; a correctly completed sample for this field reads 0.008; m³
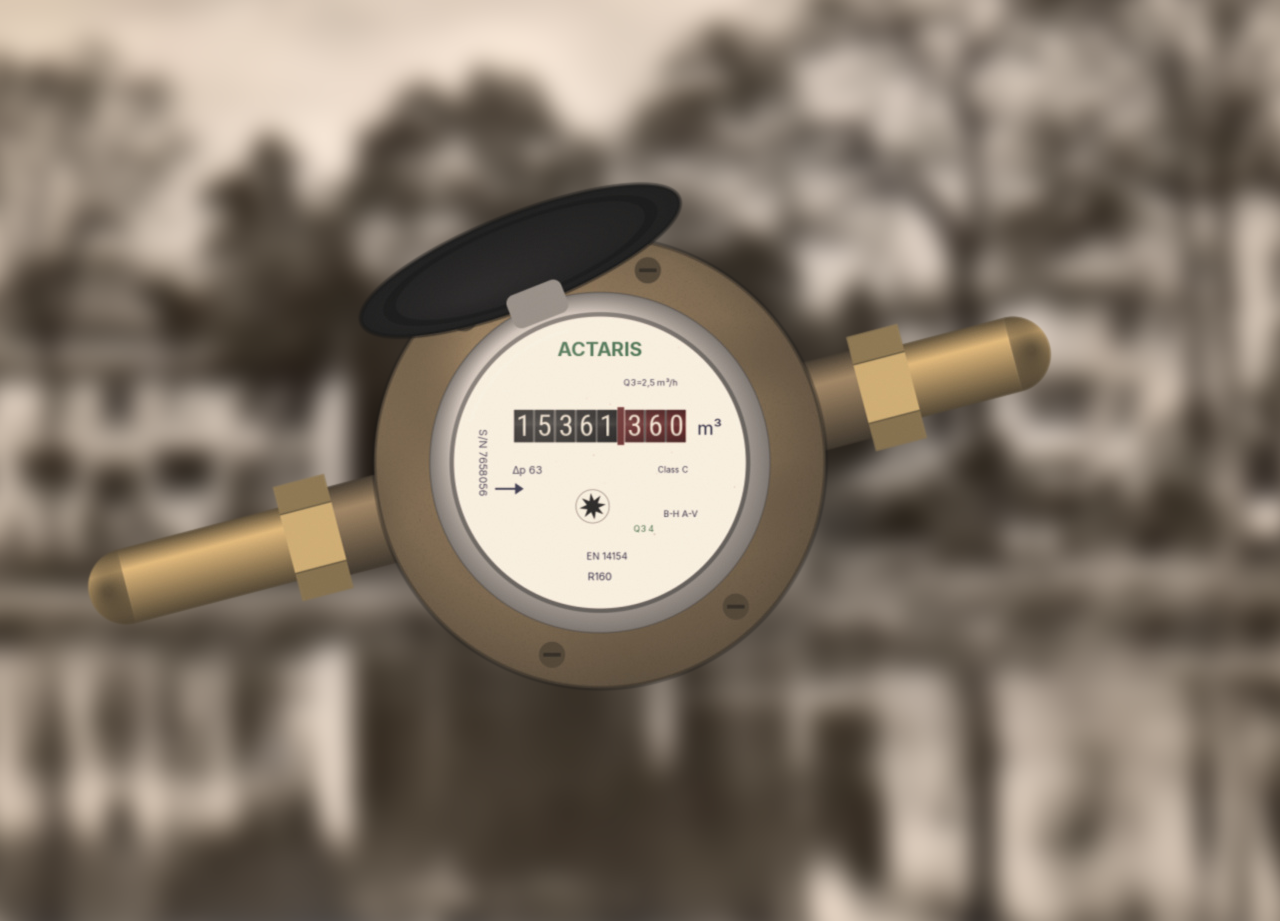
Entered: 15361.360; m³
